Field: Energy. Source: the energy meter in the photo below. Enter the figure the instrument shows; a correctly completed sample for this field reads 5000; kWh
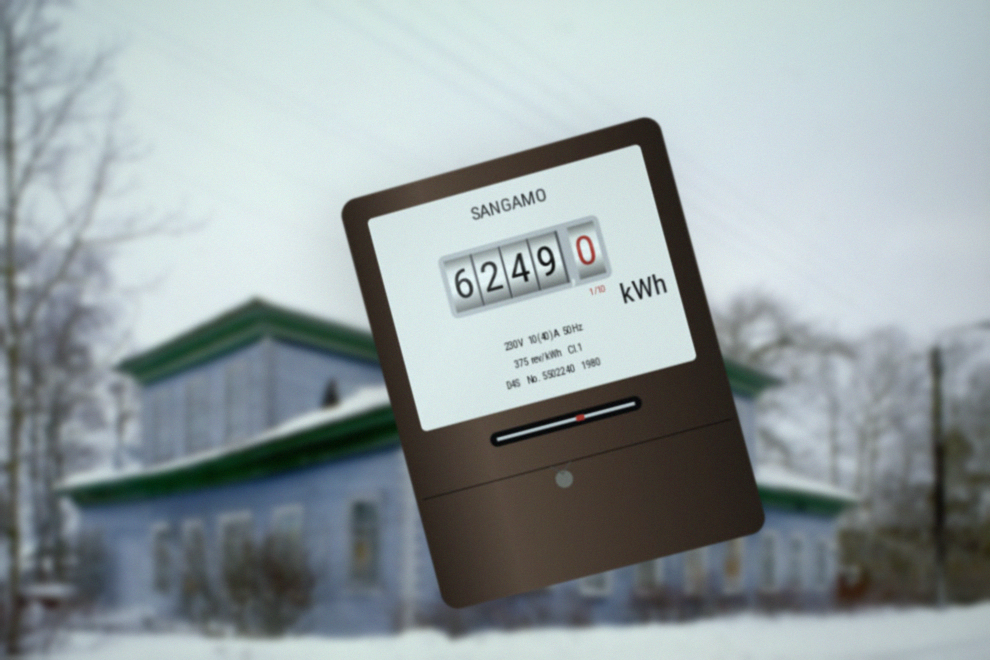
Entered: 6249.0; kWh
